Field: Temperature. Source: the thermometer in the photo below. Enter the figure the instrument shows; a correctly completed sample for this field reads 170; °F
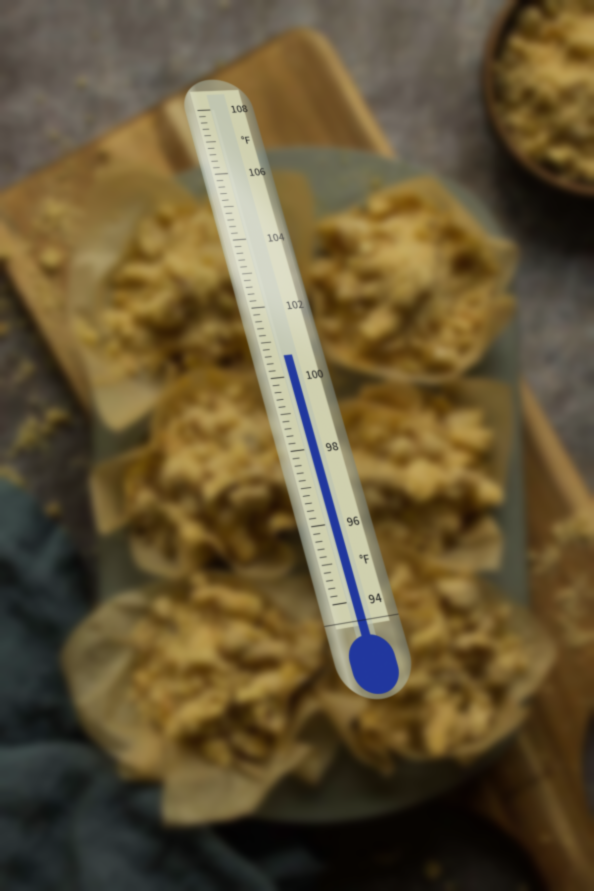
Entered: 100.6; °F
